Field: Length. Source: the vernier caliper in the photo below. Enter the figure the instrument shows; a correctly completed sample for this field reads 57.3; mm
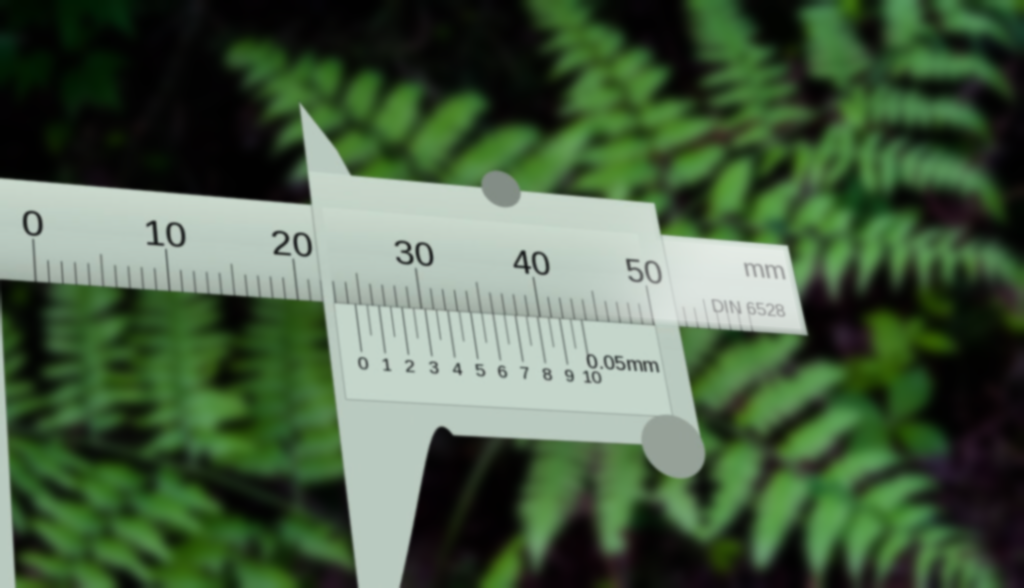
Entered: 24.6; mm
